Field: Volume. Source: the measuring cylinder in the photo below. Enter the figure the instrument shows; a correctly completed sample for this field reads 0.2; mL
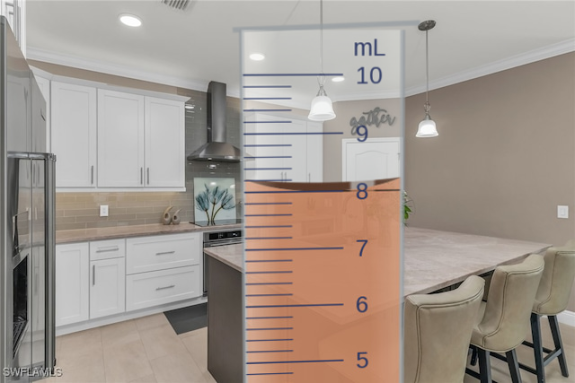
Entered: 8; mL
